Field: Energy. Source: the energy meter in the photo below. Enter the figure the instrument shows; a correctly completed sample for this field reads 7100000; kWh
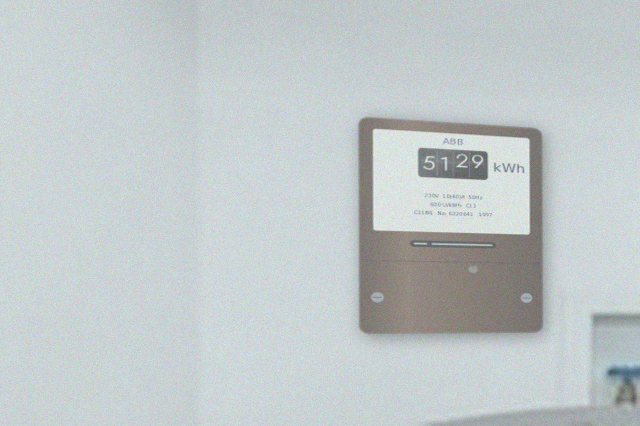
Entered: 5129; kWh
